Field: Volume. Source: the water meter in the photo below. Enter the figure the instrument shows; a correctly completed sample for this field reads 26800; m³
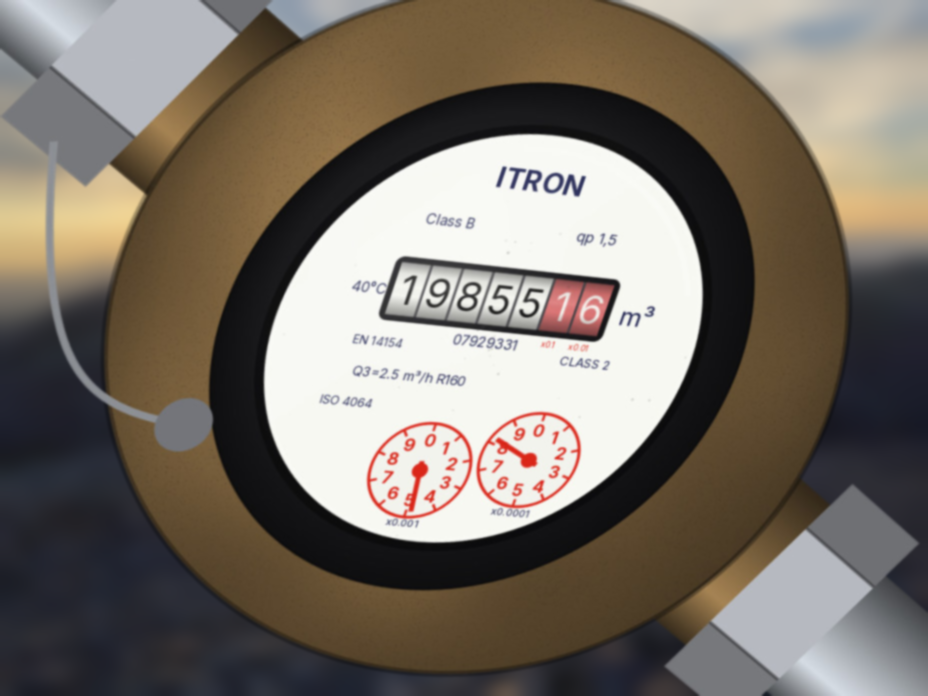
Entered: 19855.1648; m³
